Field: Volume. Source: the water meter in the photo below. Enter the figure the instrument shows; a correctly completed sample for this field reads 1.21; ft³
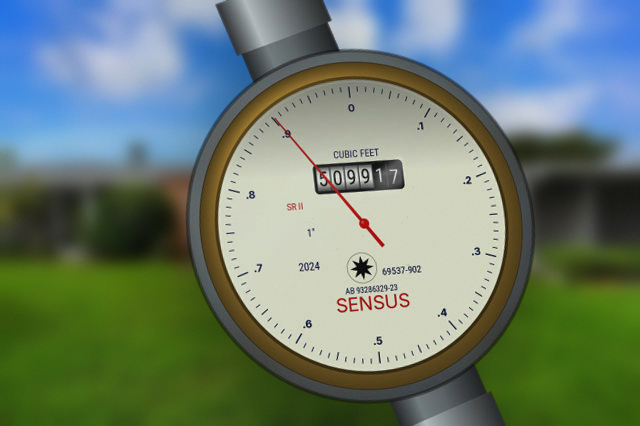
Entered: 509916.90; ft³
